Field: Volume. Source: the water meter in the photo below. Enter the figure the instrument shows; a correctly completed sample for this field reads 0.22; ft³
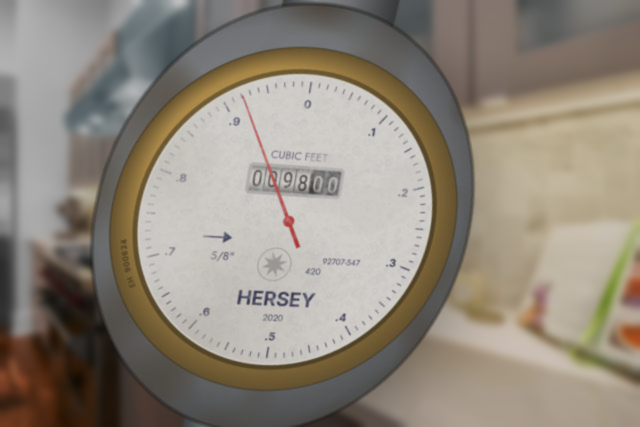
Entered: 9799.92; ft³
